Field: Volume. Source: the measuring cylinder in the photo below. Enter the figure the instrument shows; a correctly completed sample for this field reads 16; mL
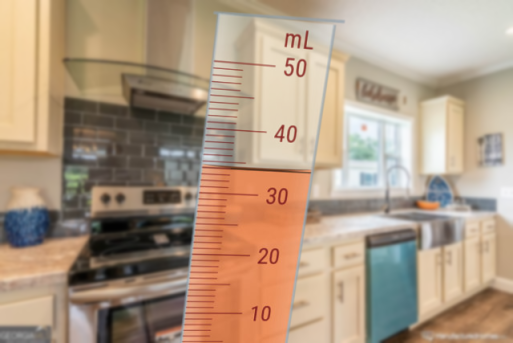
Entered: 34; mL
